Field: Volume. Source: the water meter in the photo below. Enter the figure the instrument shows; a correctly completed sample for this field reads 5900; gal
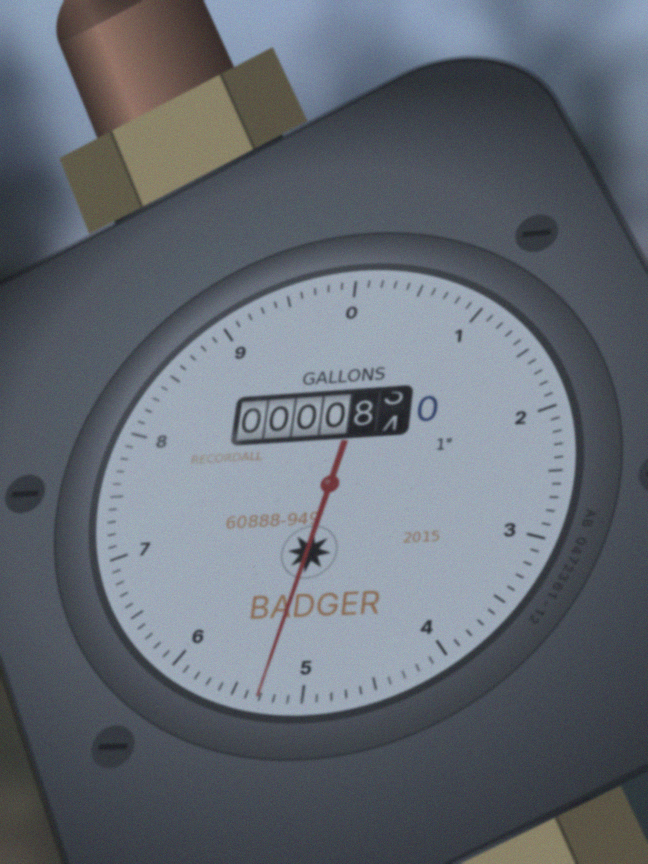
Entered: 835.3; gal
